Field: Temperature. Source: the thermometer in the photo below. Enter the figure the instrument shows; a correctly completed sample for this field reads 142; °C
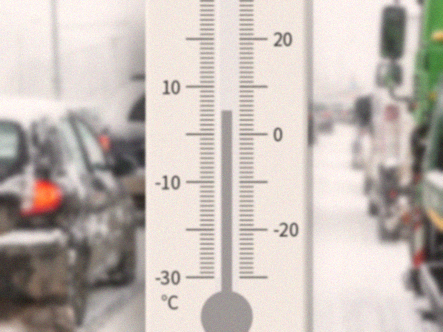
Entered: 5; °C
